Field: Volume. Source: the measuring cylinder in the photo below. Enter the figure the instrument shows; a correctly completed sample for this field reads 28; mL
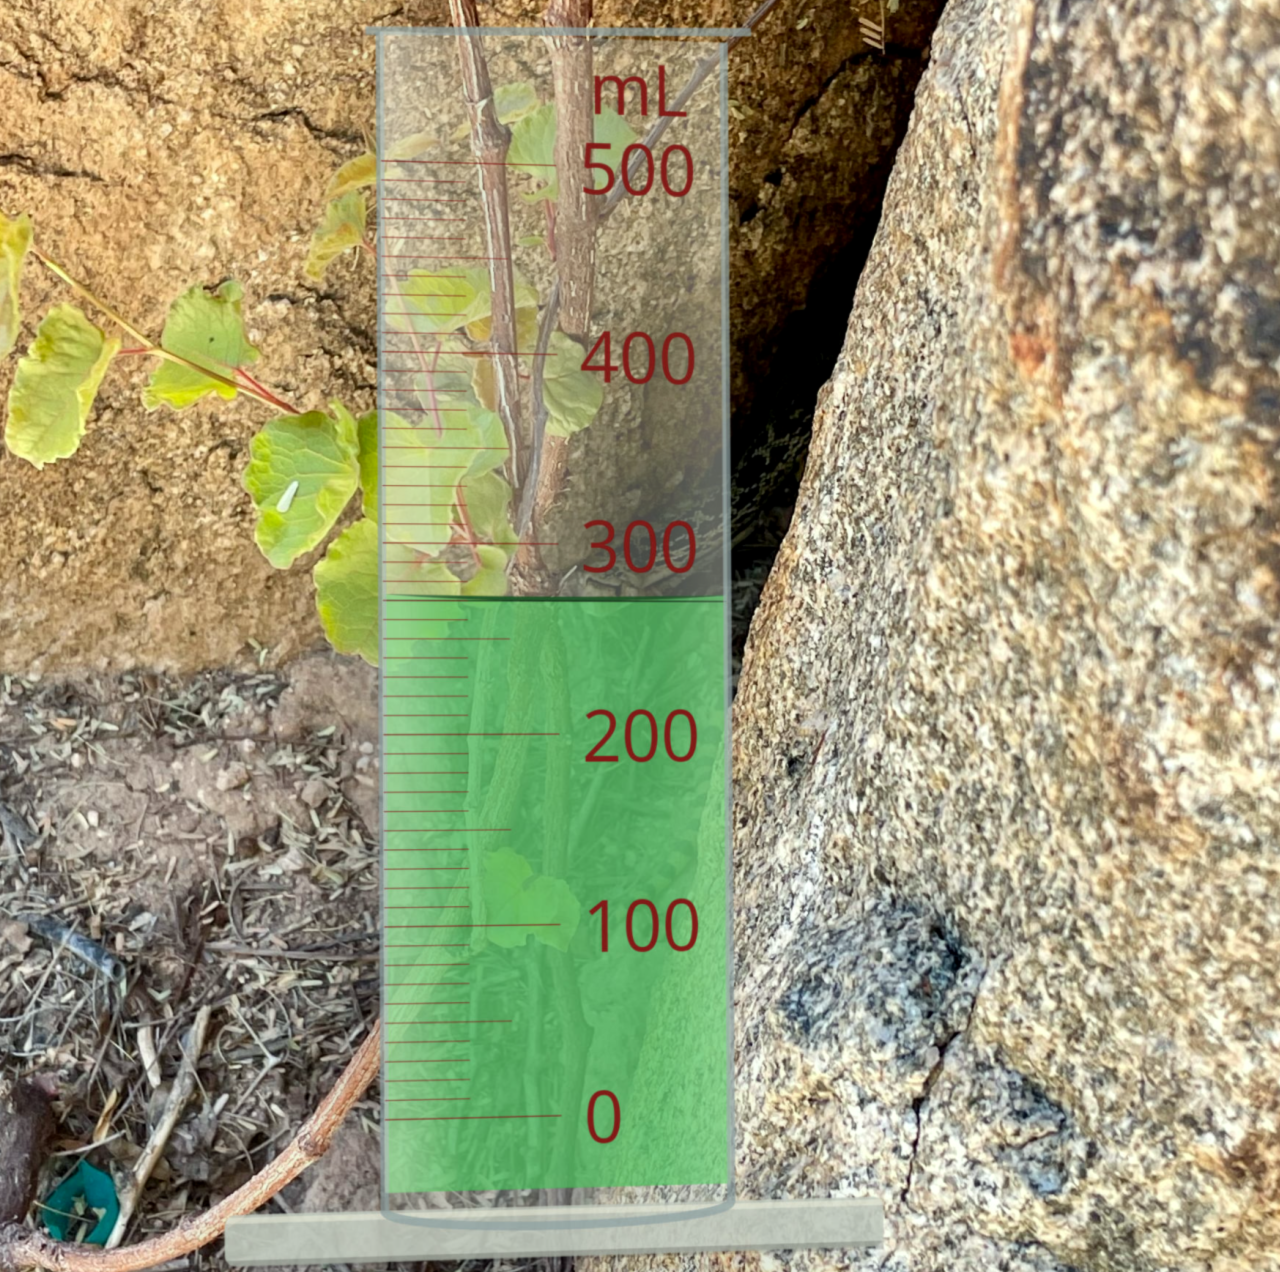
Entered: 270; mL
